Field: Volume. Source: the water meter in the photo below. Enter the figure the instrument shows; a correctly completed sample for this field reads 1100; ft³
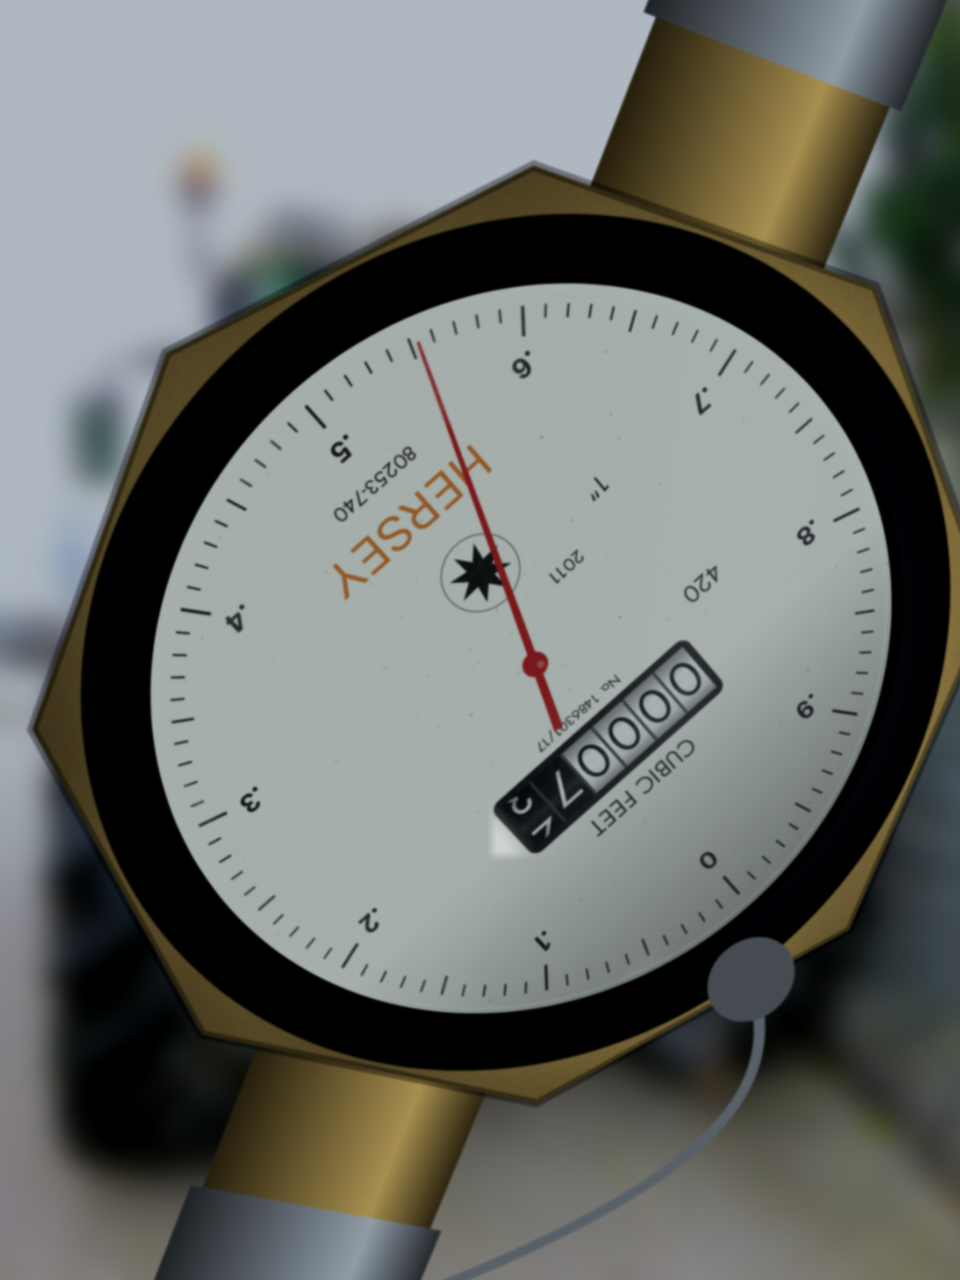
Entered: 72.55; ft³
